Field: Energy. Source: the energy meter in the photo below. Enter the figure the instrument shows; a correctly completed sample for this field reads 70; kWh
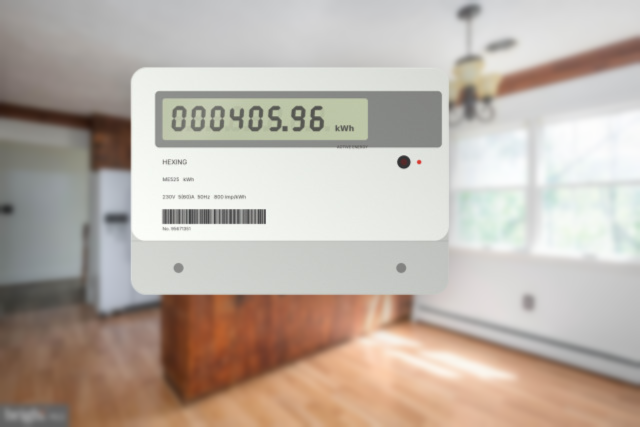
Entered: 405.96; kWh
